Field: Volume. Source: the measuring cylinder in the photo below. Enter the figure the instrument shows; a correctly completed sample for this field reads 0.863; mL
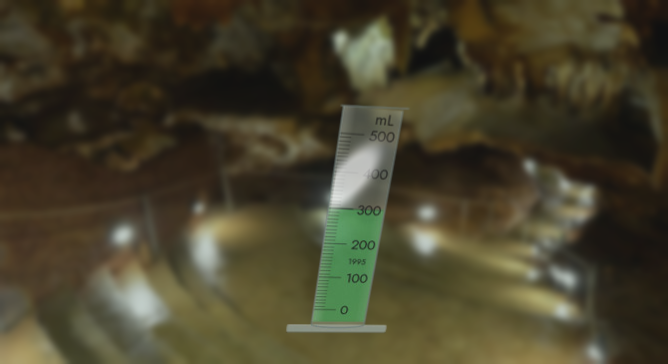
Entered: 300; mL
